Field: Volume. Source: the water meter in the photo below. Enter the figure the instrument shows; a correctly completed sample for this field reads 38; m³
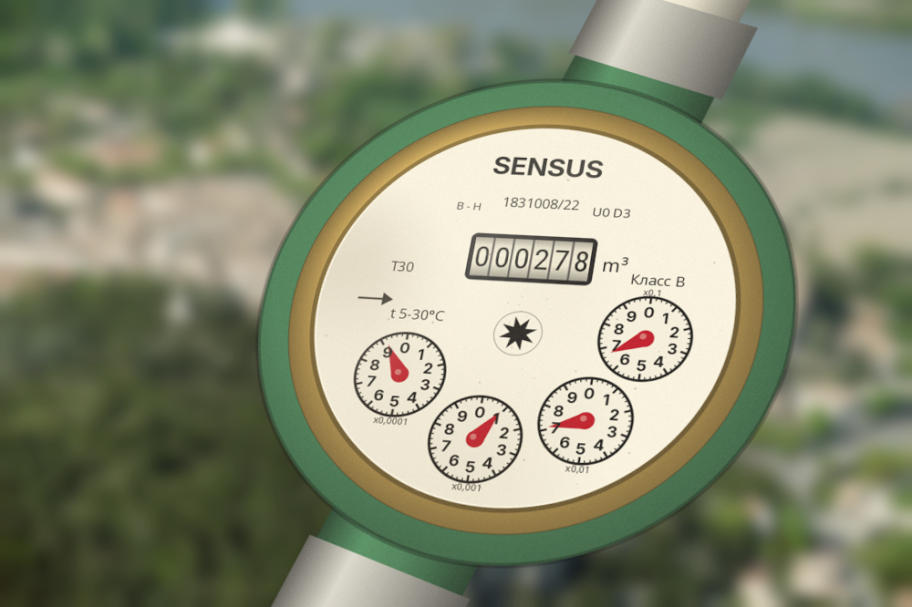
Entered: 278.6709; m³
